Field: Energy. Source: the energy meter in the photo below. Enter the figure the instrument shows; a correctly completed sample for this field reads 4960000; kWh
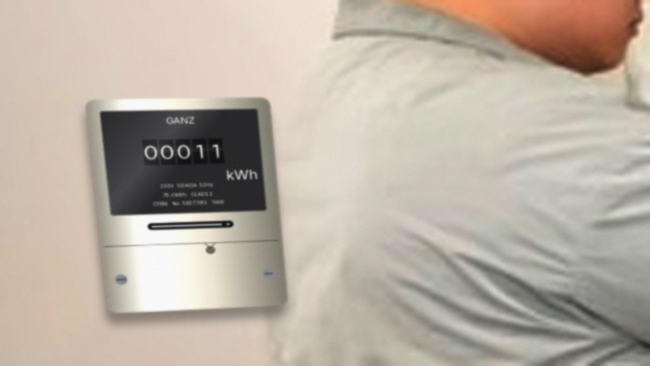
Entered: 11; kWh
